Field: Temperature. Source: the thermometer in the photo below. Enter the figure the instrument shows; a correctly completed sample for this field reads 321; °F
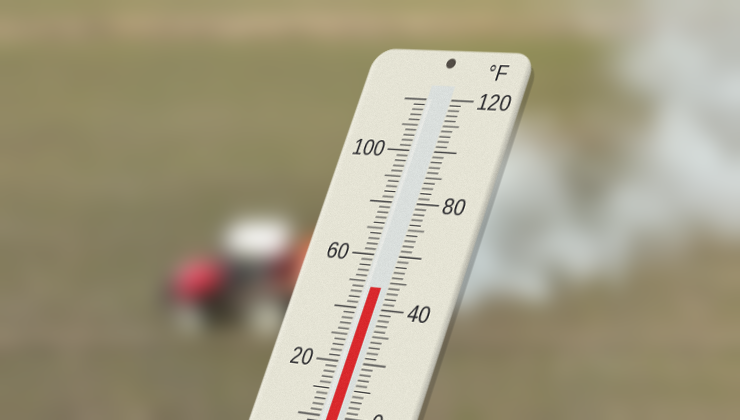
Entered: 48; °F
